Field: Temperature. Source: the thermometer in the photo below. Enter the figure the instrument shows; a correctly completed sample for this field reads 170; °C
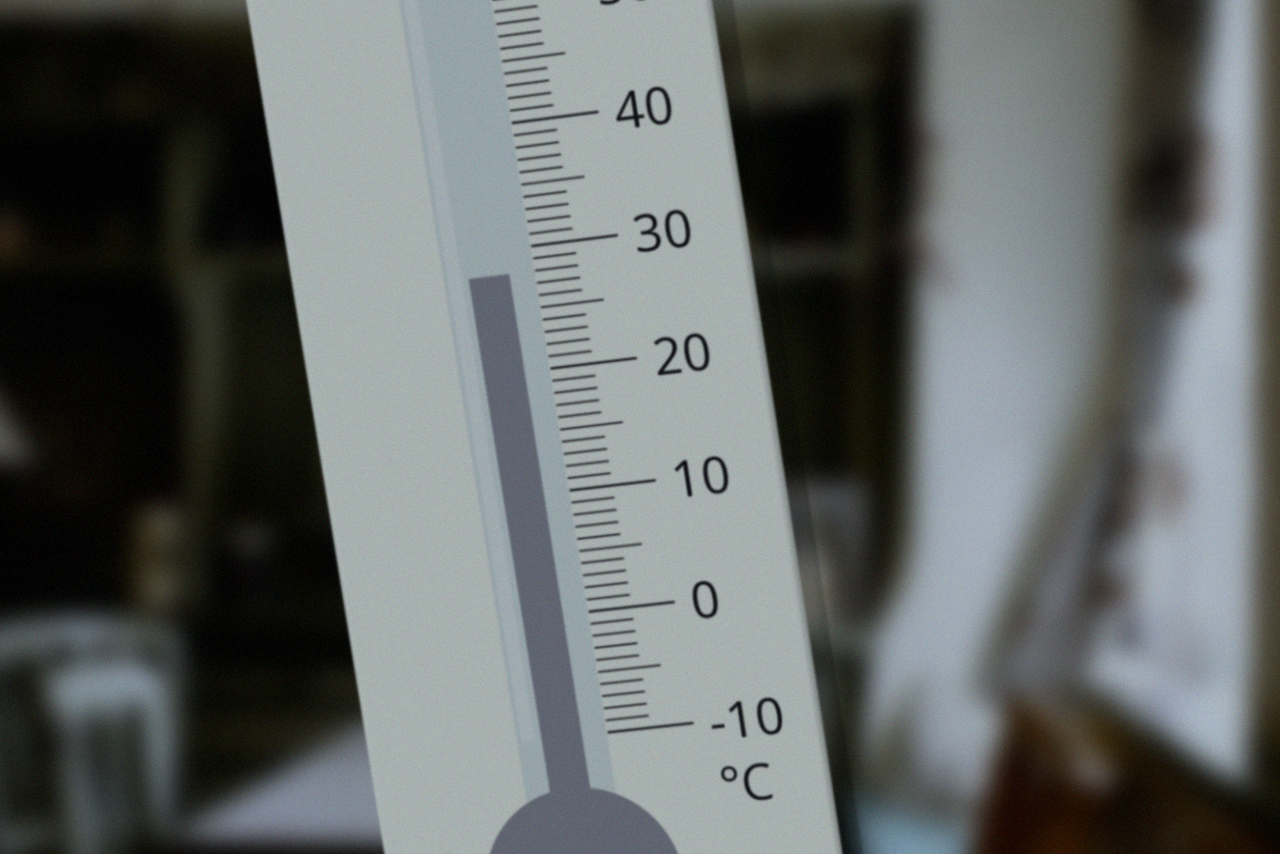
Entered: 28; °C
